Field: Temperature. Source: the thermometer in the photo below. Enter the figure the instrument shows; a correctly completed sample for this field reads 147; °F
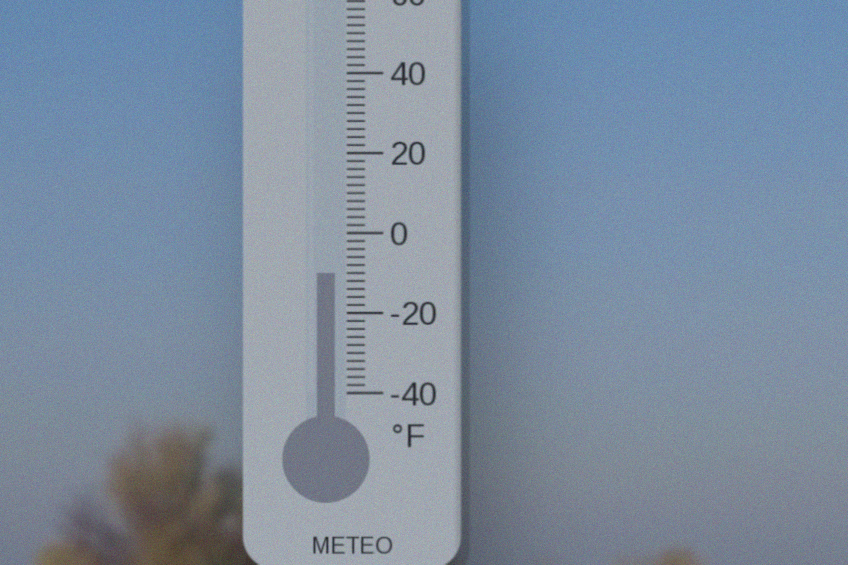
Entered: -10; °F
